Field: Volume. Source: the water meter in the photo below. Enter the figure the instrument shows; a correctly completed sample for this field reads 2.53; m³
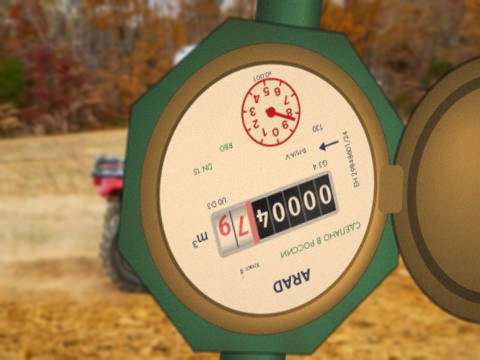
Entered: 4.788; m³
